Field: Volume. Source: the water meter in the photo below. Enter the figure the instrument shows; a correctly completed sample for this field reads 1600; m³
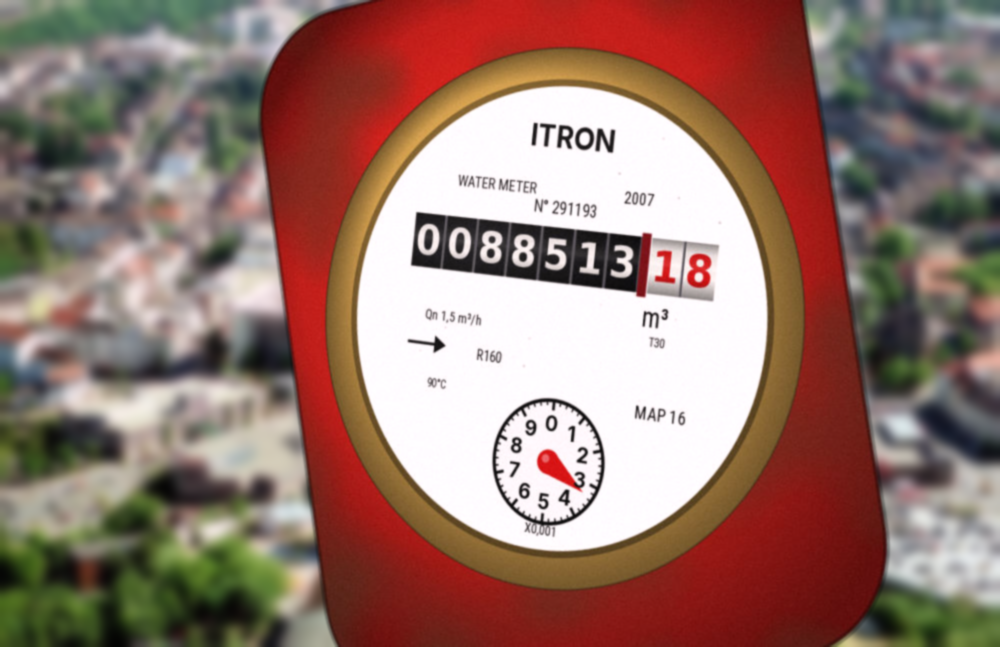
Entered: 88513.183; m³
